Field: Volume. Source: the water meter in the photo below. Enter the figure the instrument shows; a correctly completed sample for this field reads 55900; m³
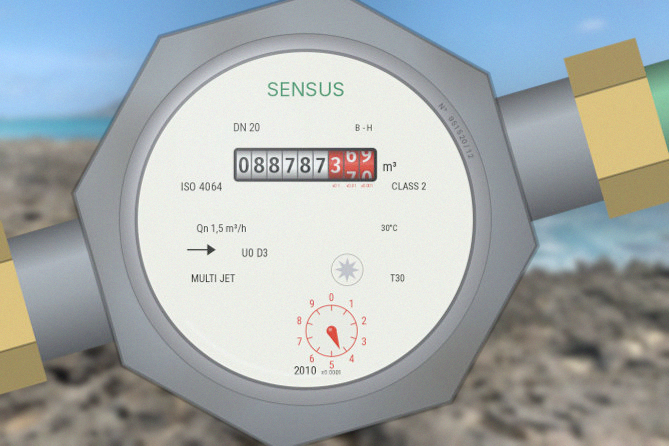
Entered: 88787.3694; m³
